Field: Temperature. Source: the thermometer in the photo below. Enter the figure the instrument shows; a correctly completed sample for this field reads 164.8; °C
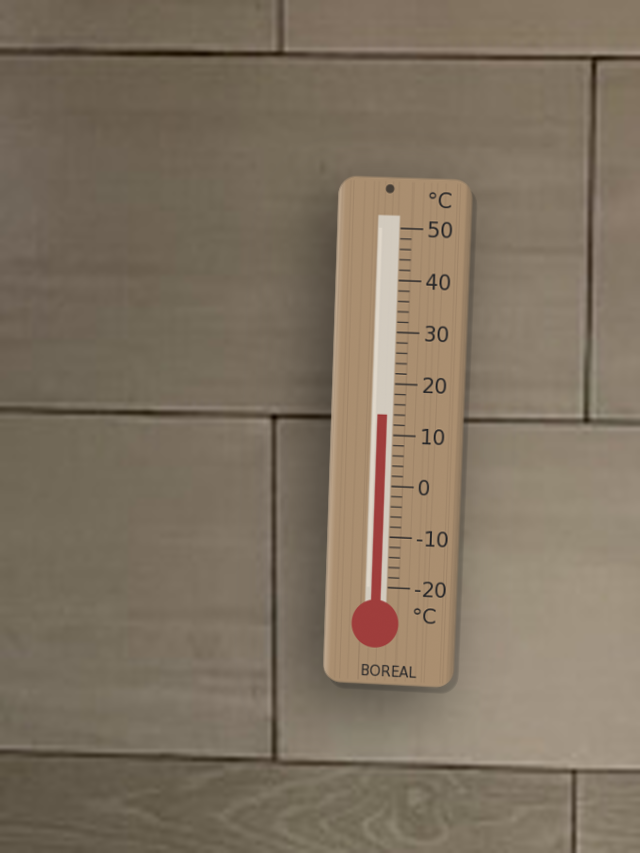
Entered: 14; °C
